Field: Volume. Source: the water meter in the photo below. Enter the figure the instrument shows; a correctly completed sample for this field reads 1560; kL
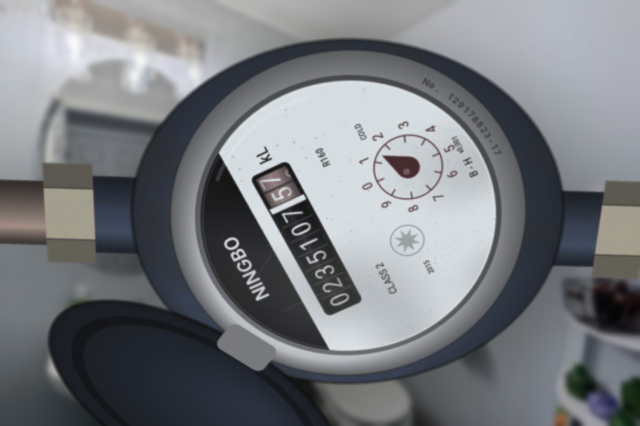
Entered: 235107.571; kL
